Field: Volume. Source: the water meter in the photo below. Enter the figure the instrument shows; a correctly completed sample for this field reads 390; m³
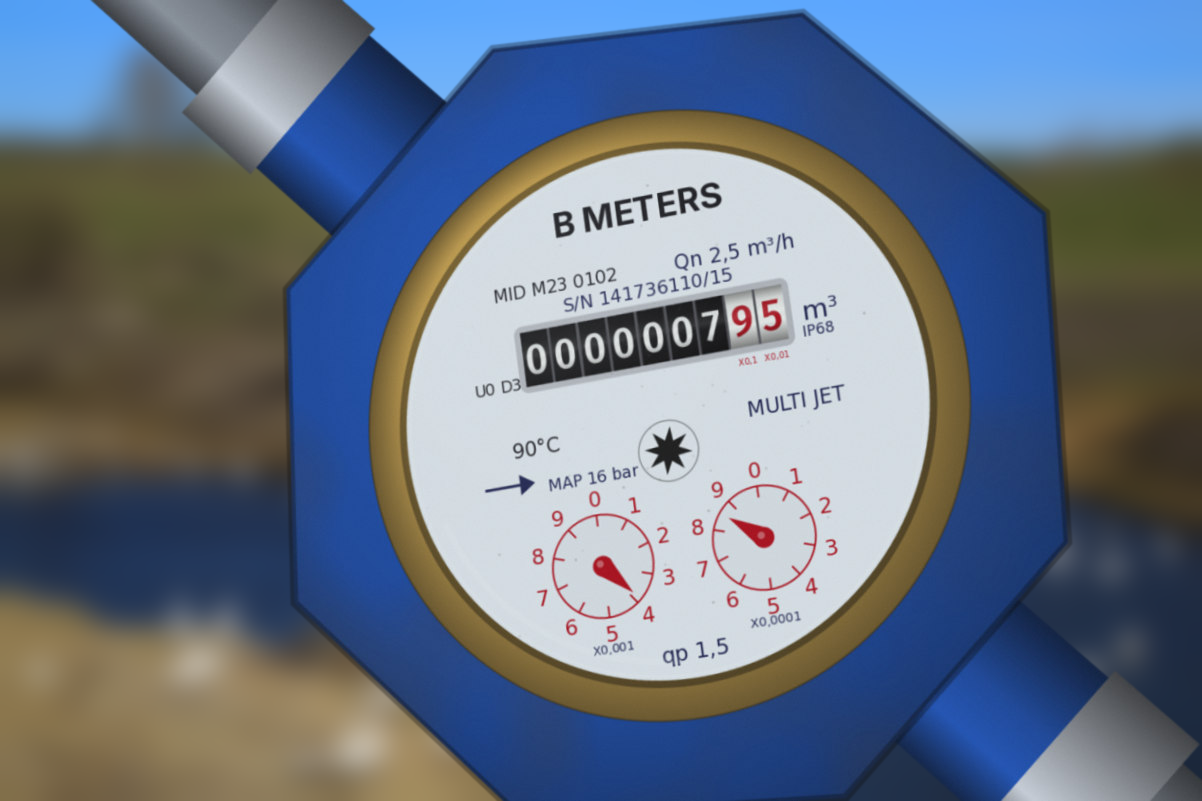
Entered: 7.9538; m³
